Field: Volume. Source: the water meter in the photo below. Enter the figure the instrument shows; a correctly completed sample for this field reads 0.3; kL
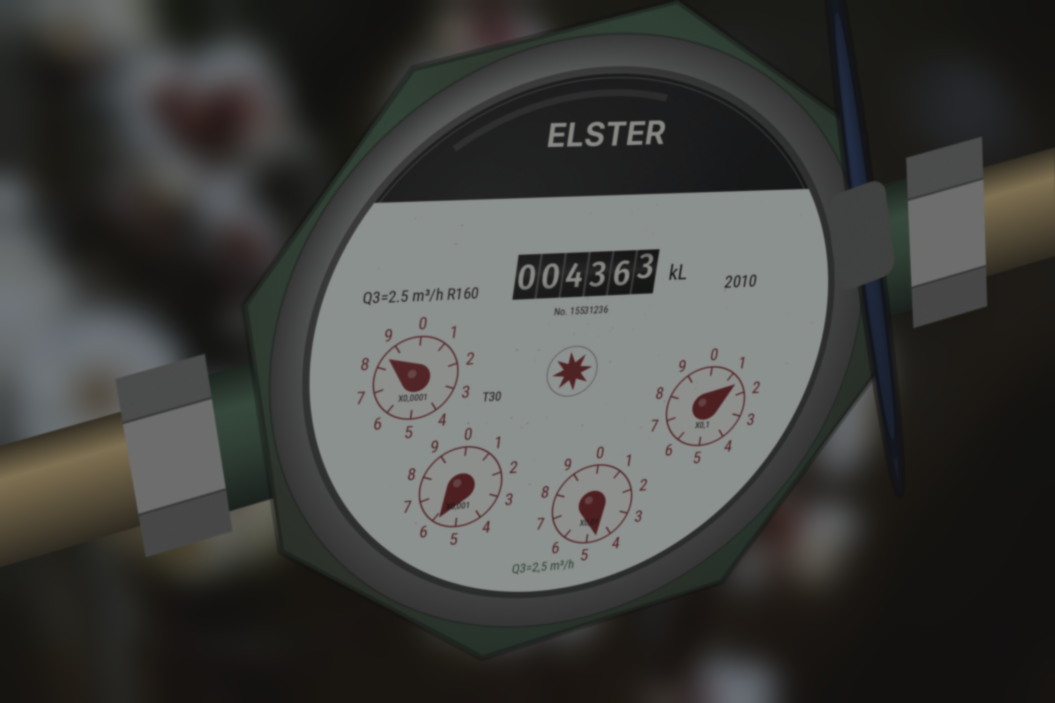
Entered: 4363.1458; kL
